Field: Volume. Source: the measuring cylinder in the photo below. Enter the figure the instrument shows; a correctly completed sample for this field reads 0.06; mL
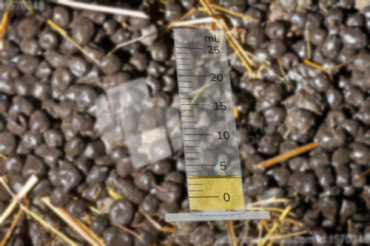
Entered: 3; mL
